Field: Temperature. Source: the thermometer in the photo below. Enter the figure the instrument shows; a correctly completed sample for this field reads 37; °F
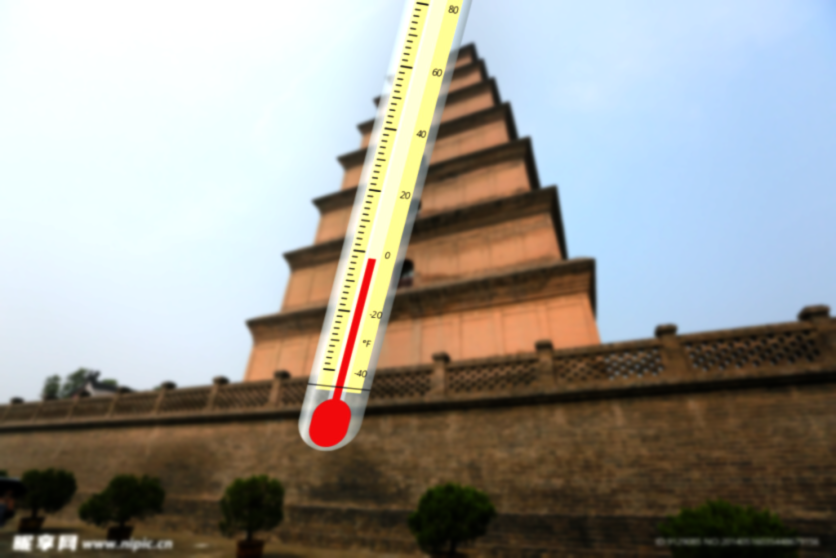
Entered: -2; °F
